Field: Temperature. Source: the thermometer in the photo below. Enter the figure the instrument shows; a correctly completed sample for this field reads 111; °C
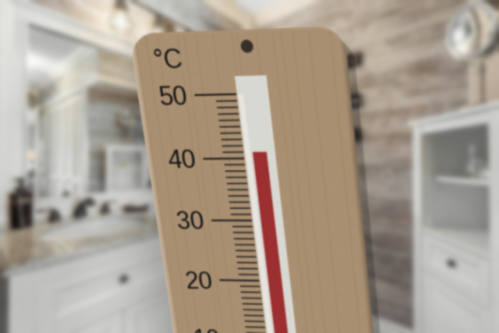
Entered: 41; °C
